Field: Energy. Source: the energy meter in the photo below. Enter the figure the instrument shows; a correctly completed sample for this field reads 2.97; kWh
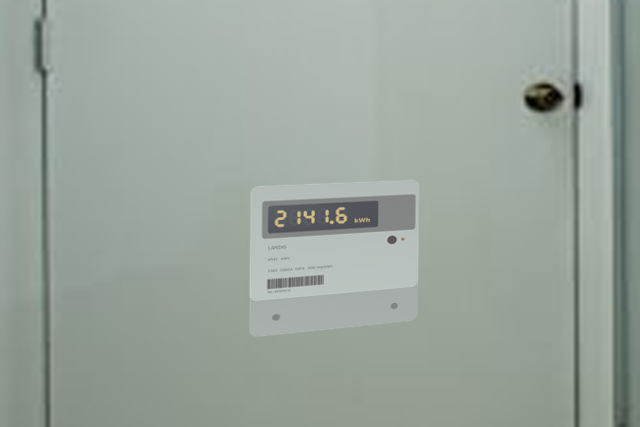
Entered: 2141.6; kWh
